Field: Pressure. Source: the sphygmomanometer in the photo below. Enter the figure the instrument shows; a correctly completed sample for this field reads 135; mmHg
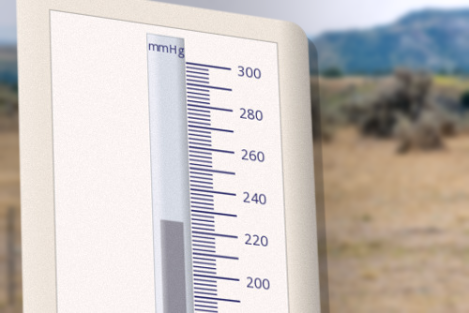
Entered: 224; mmHg
